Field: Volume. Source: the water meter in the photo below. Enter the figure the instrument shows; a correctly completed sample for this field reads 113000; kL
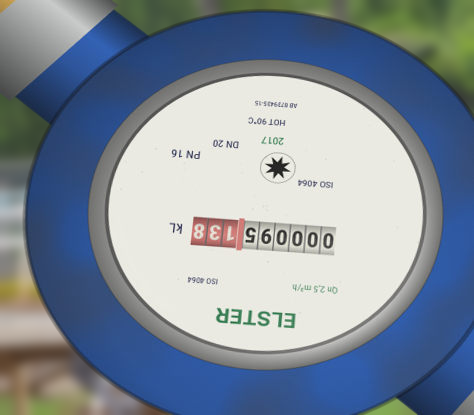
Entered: 95.138; kL
